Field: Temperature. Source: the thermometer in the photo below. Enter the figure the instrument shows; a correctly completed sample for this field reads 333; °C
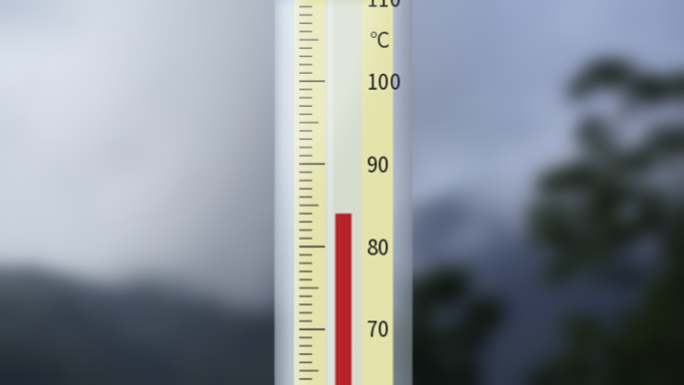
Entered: 84; °C
